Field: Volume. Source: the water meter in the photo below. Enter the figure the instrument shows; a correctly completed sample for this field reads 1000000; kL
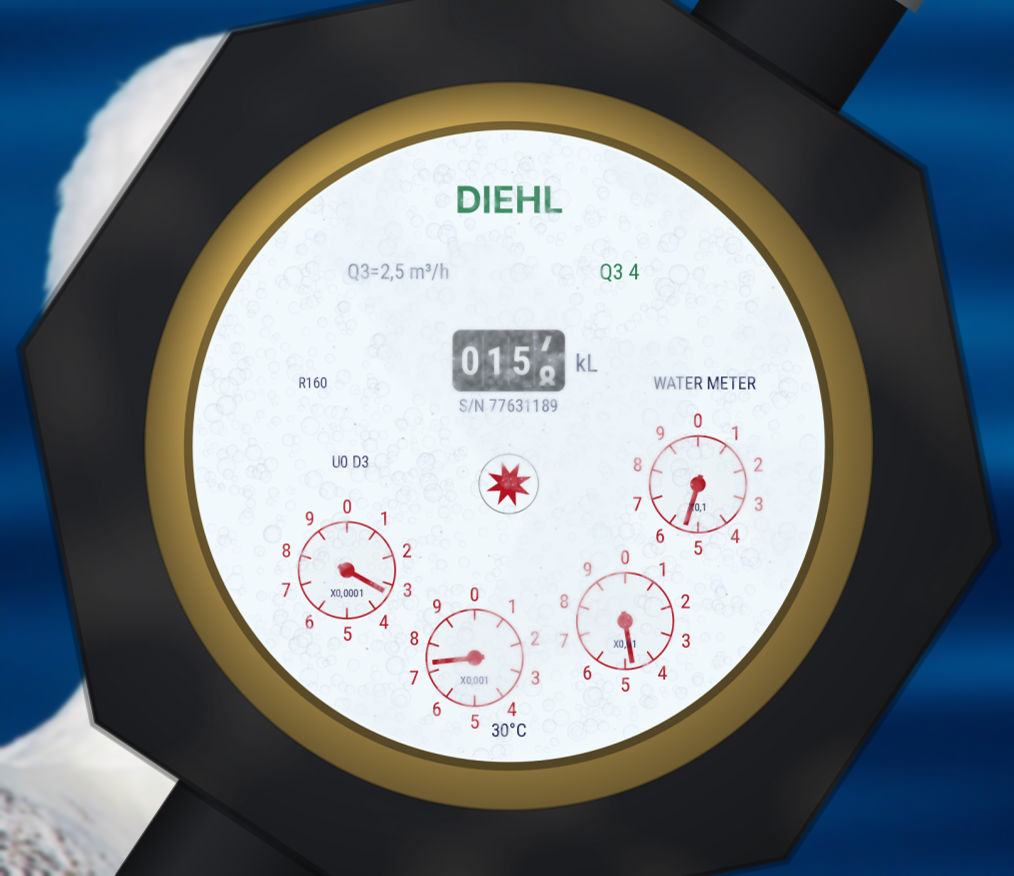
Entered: 157.5473; kL
